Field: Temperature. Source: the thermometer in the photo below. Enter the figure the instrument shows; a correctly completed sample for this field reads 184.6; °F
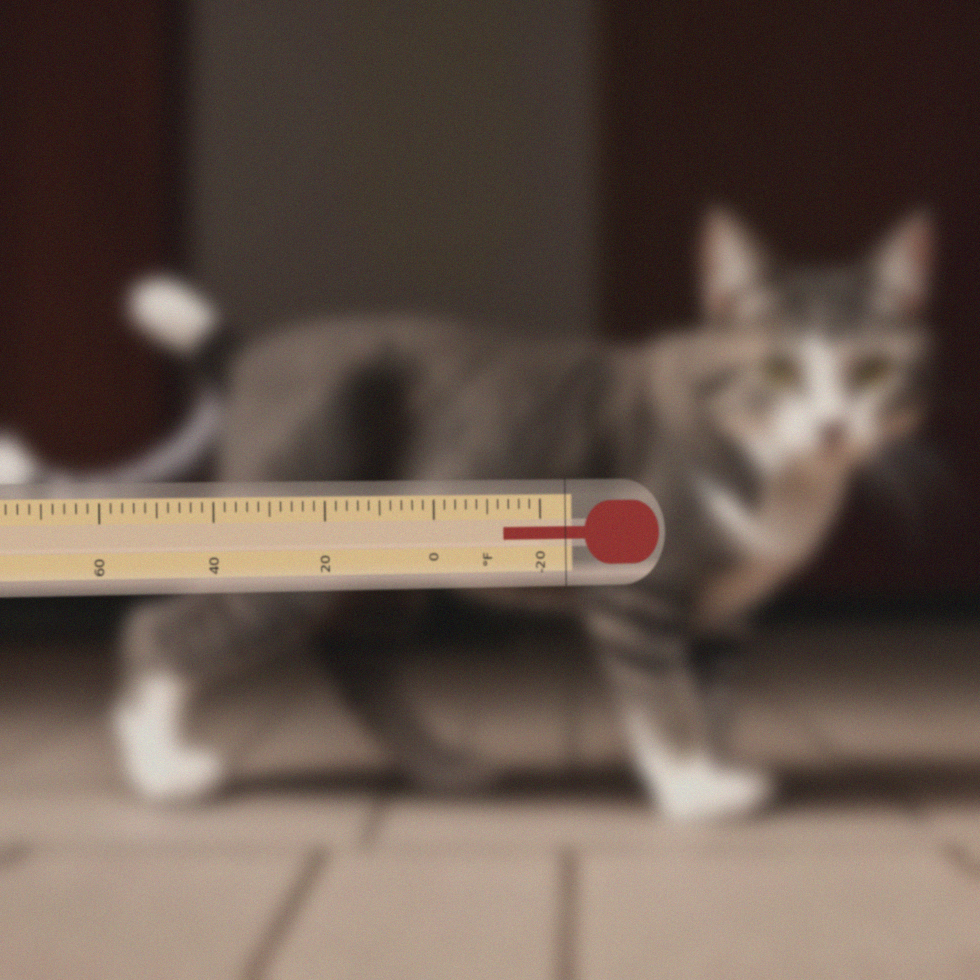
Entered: -13; °F
